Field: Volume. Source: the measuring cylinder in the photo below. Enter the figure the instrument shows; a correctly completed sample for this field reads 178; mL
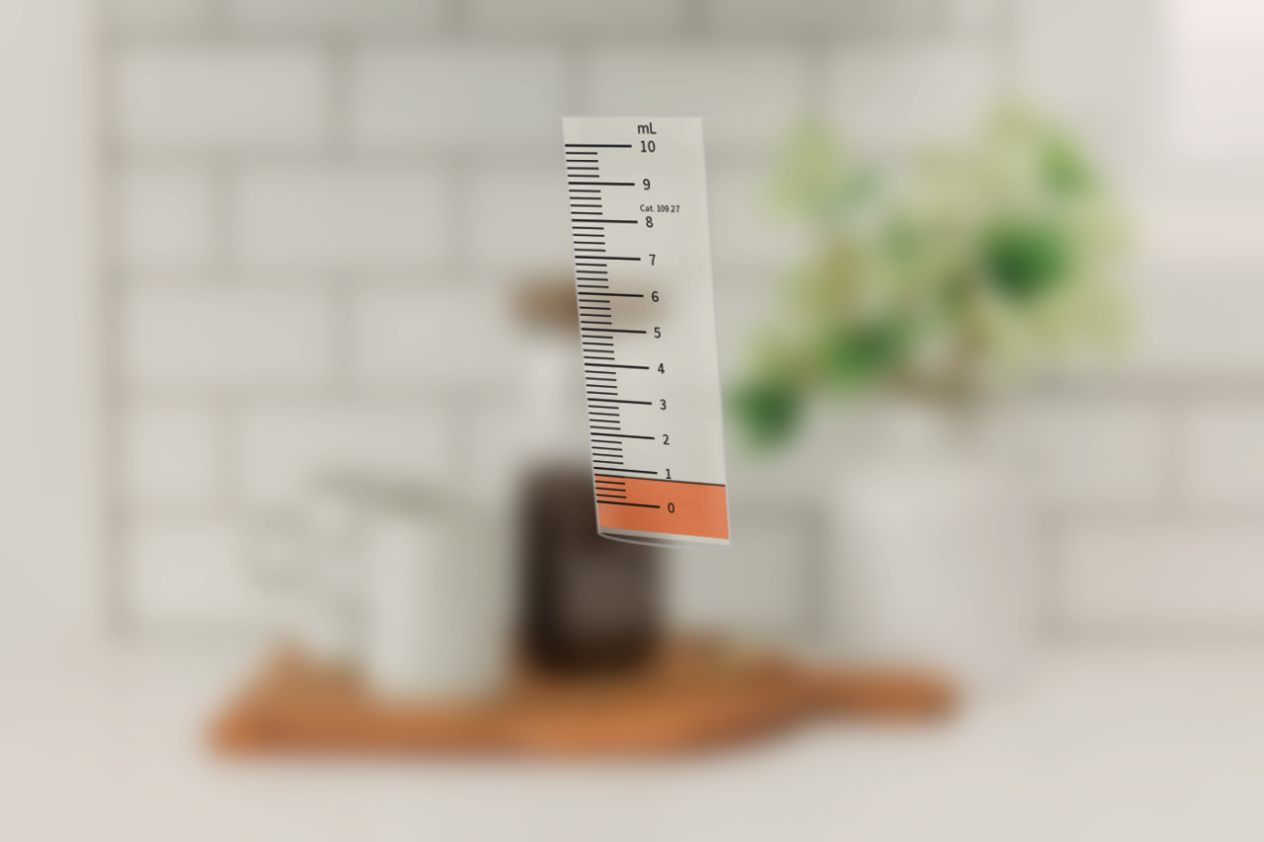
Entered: 0.8; mL
